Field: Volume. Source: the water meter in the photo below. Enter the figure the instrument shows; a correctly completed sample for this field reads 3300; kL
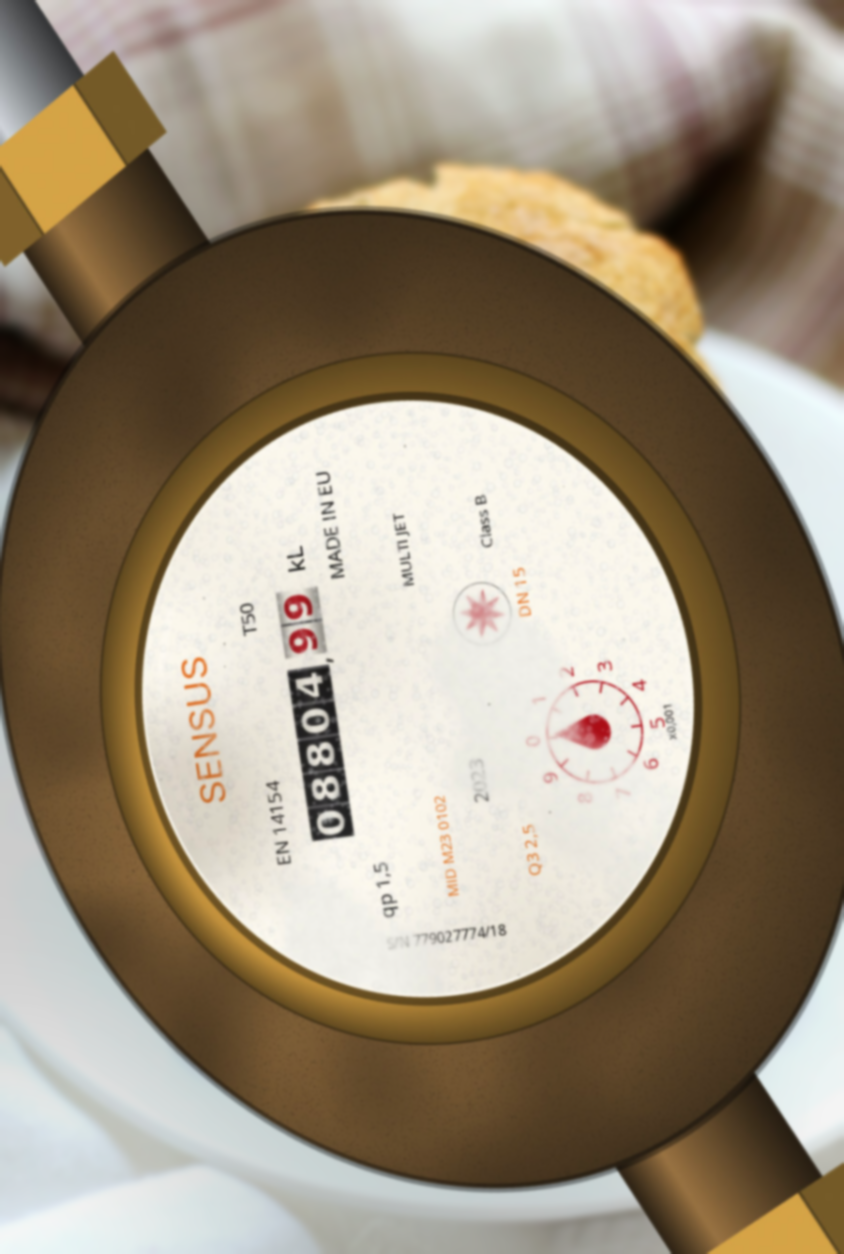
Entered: 8804.990; kL
